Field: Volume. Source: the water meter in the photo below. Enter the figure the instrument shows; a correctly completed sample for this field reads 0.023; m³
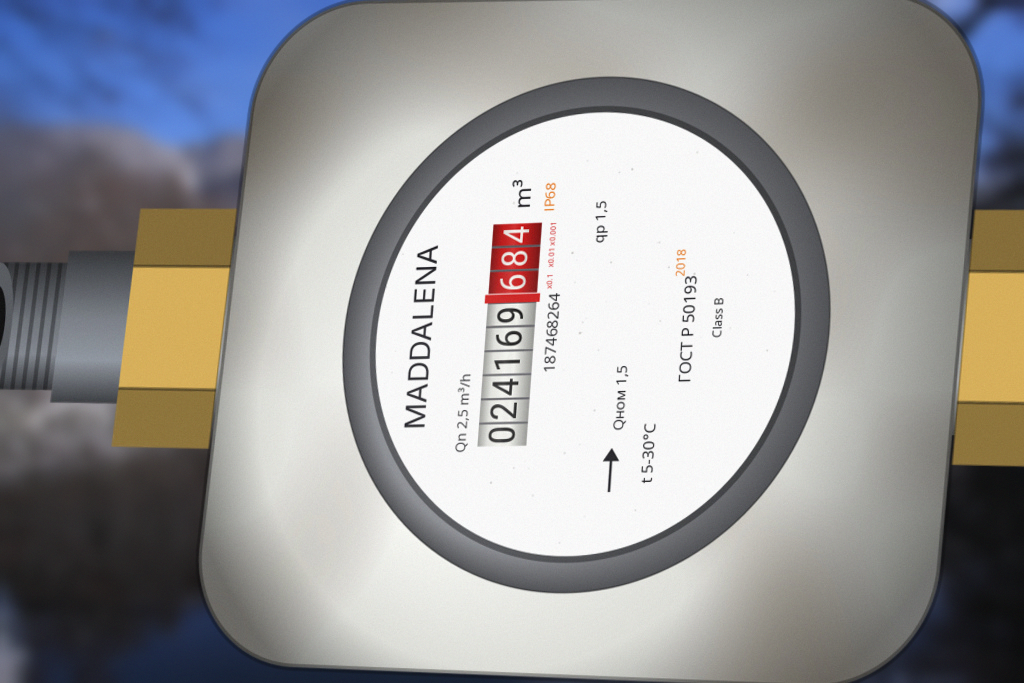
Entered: 24169.684; m³
